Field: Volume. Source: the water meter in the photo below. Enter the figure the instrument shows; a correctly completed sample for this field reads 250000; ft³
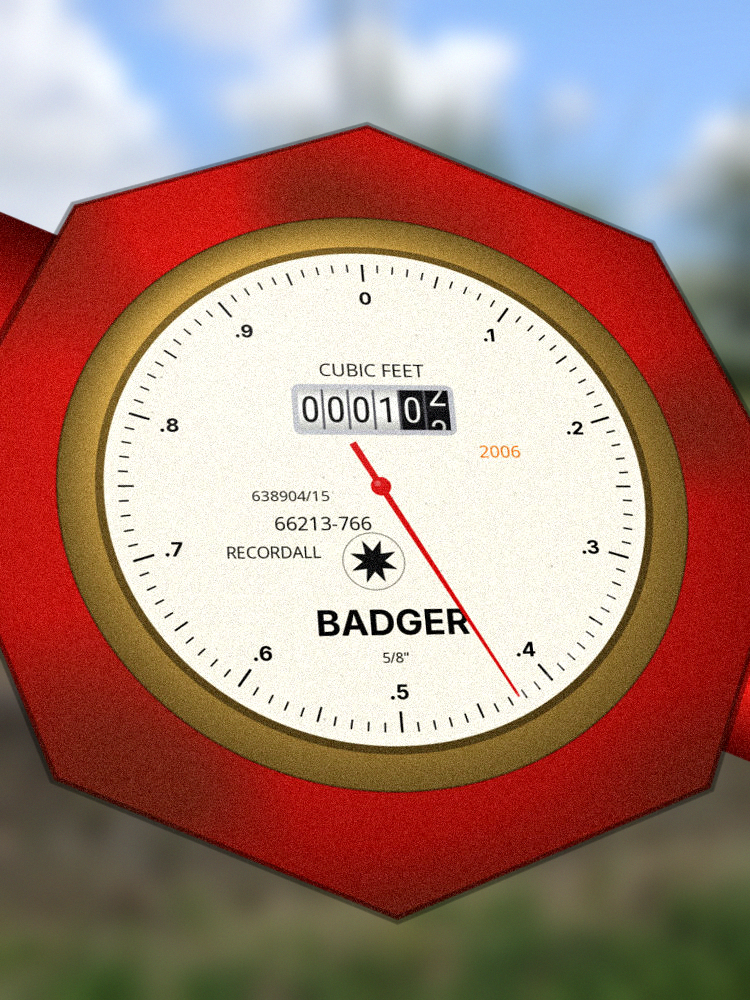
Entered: 102.42; ft³
